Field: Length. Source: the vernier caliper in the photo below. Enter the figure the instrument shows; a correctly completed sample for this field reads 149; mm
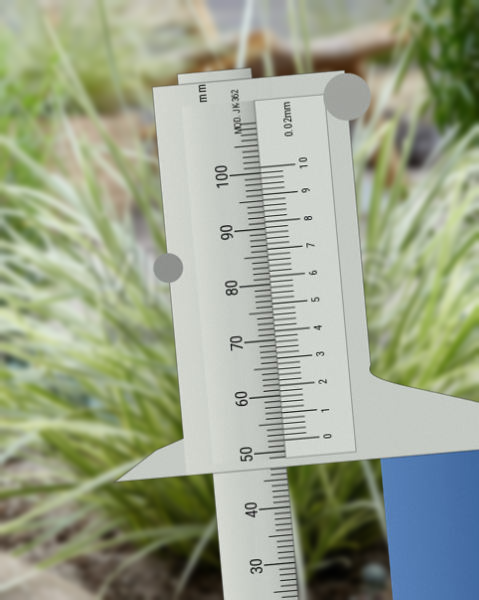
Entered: 52.0; mm
